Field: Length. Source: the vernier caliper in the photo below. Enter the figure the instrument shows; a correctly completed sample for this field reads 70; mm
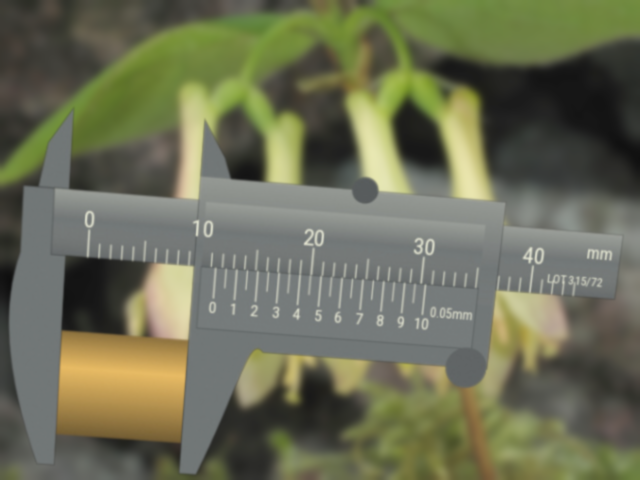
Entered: 11.4; mm
